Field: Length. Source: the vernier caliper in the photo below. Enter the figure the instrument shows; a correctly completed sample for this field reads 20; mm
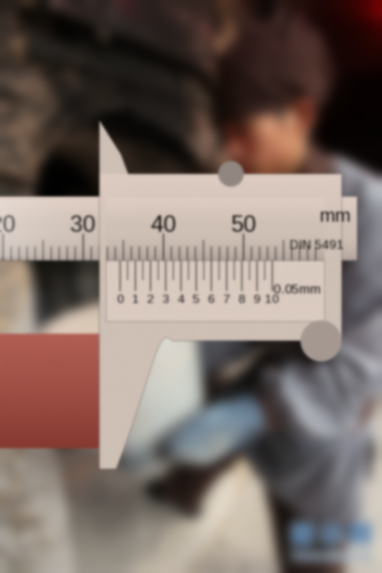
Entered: 34.6; mm
